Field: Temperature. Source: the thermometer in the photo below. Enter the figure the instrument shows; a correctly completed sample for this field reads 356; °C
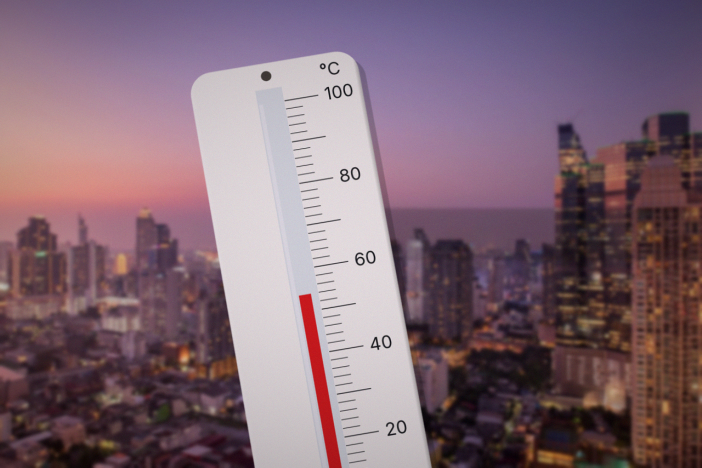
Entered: 54; °C
